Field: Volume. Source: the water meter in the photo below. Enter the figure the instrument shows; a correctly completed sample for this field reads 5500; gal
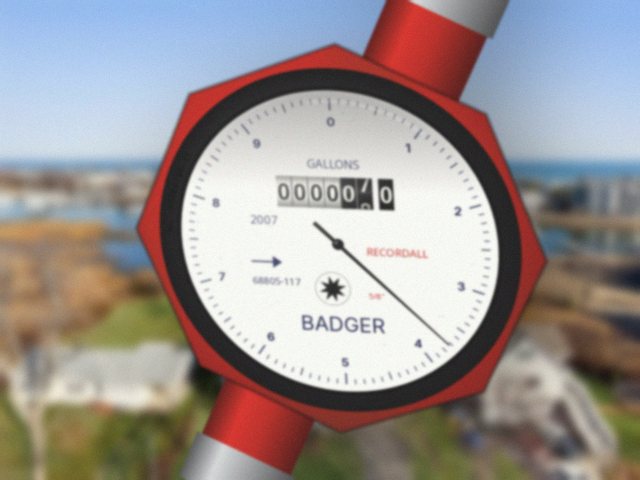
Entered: 73.7; gal
